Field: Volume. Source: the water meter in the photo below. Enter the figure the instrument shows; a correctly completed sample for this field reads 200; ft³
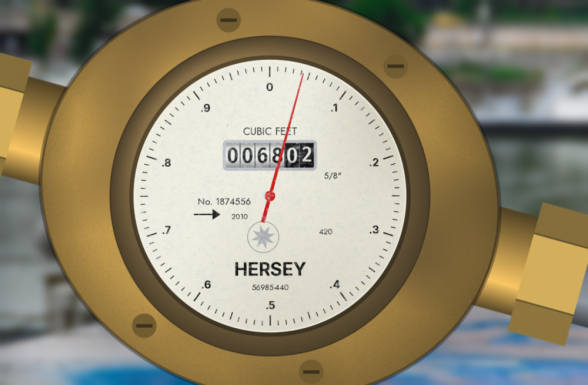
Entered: 6802.04; ft³
